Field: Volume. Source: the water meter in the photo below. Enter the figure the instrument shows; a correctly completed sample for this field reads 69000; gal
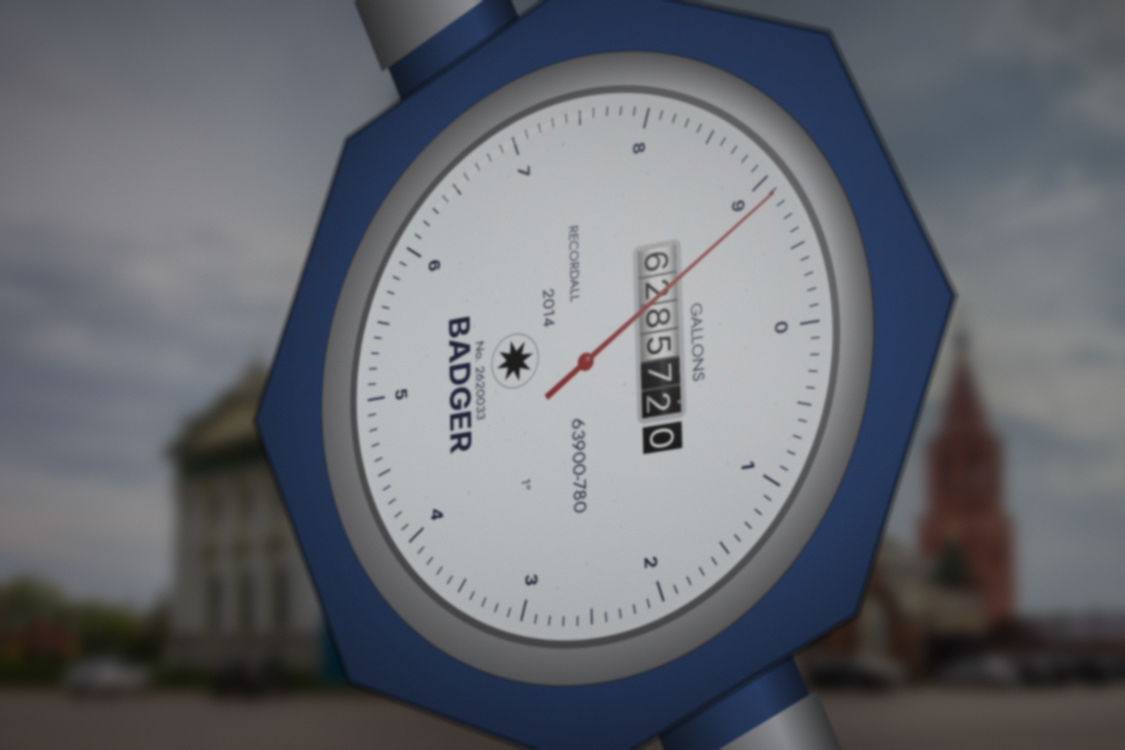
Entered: 6285719.1; gal
